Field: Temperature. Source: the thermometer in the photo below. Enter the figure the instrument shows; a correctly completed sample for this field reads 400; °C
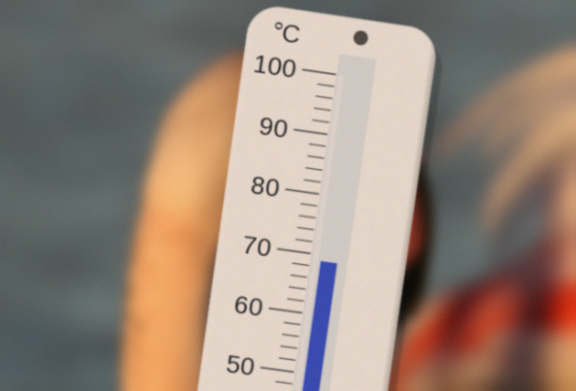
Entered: 69; °C
